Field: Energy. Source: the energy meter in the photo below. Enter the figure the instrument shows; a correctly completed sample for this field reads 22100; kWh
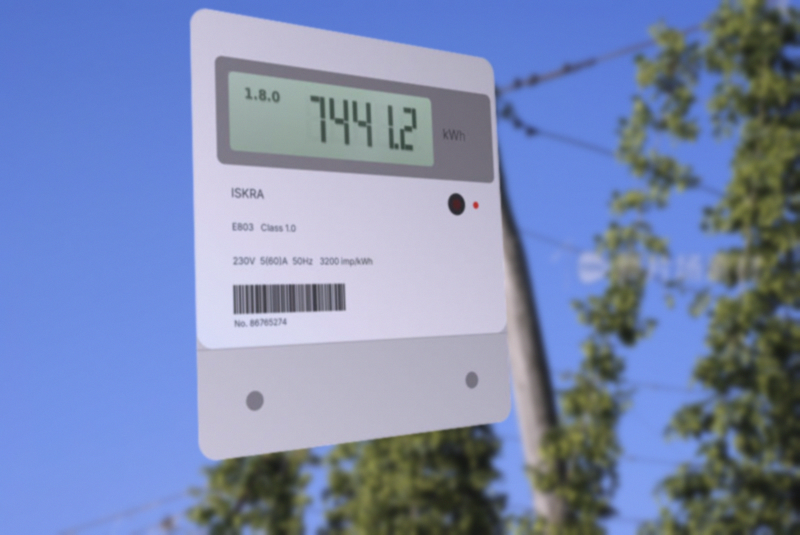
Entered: 7441.2; kWh
